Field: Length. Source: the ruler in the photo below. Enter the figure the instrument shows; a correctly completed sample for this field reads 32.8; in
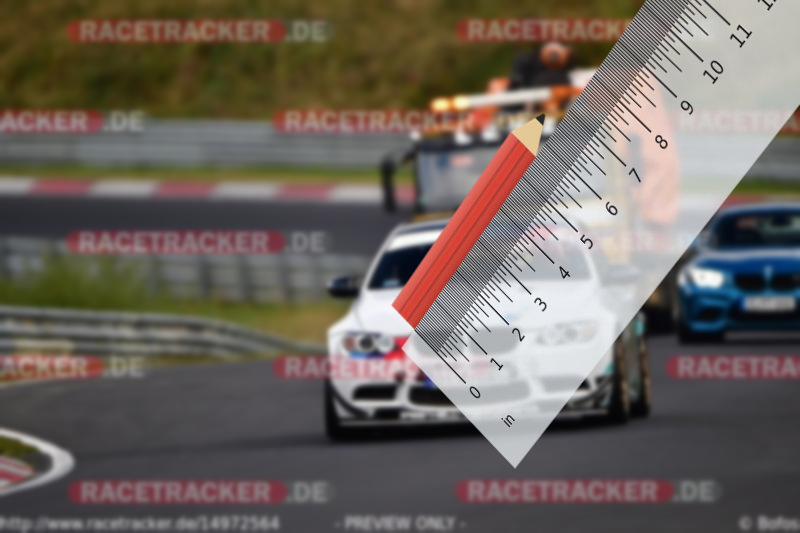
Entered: 6.5; in
